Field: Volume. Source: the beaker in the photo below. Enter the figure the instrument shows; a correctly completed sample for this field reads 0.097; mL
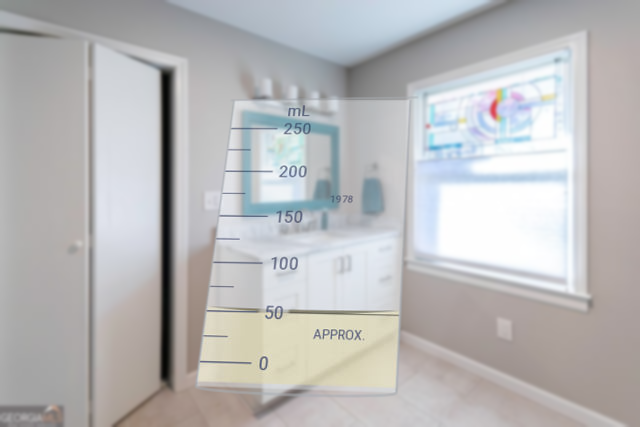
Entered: 50; mL
